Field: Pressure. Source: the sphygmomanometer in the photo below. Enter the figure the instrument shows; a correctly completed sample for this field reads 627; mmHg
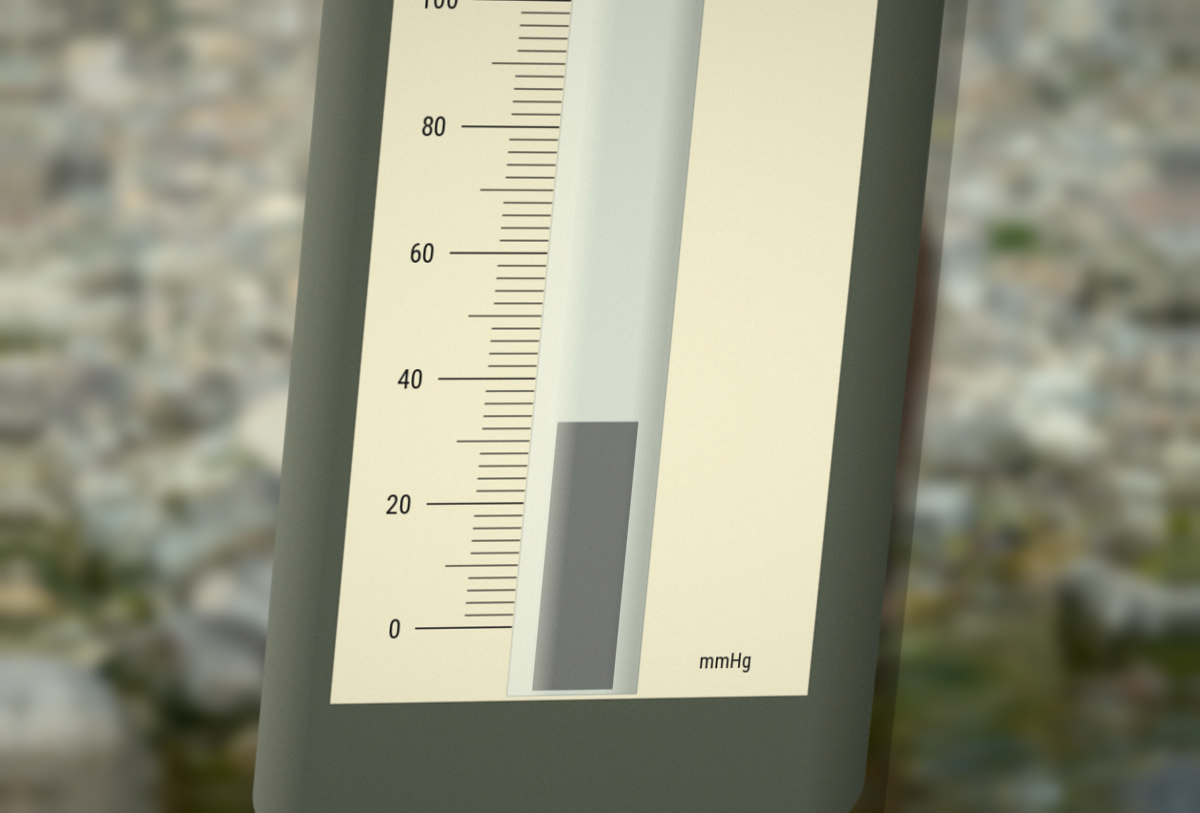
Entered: 33; mmHg
